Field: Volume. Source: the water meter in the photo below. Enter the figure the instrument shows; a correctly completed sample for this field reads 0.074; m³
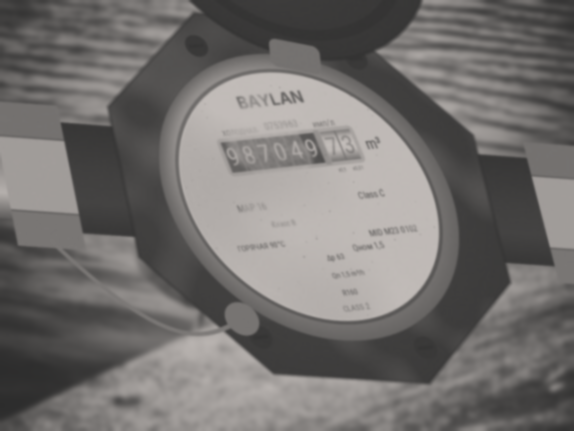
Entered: 987049.73; m³
